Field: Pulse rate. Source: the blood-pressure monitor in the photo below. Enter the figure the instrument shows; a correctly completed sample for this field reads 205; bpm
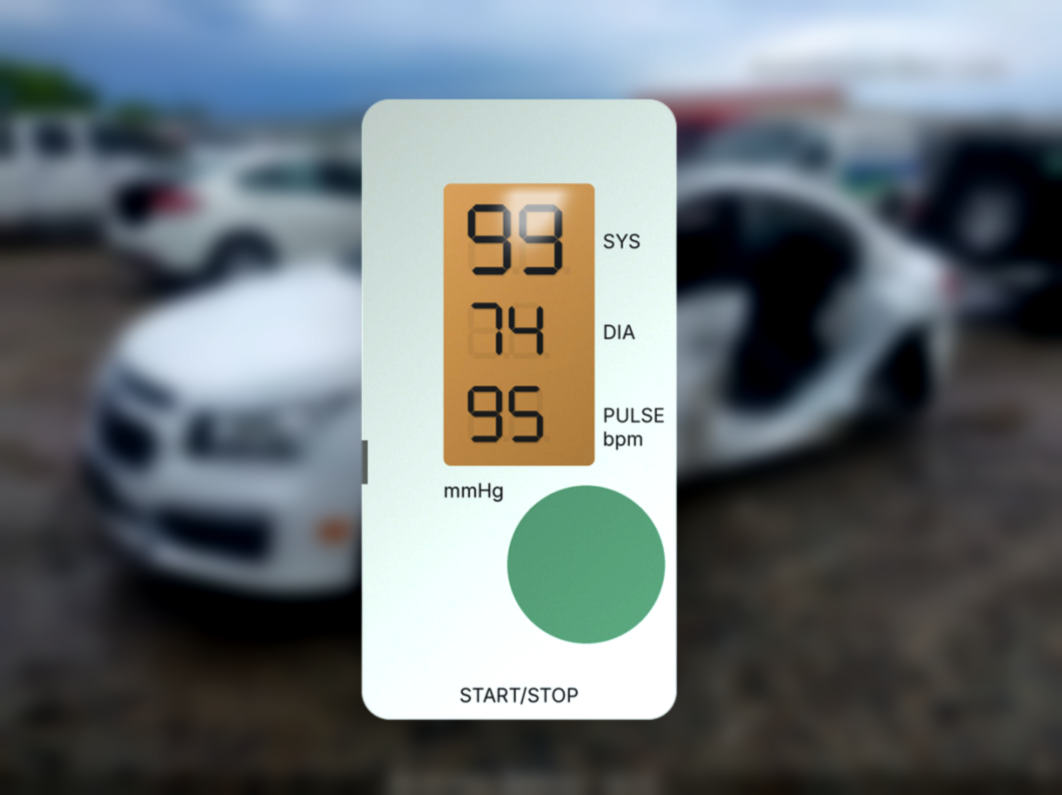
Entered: 95; bpm
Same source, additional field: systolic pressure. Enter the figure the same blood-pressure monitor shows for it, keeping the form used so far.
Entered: 99; mmHg
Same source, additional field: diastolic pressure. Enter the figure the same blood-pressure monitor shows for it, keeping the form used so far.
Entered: 74; mmHg
